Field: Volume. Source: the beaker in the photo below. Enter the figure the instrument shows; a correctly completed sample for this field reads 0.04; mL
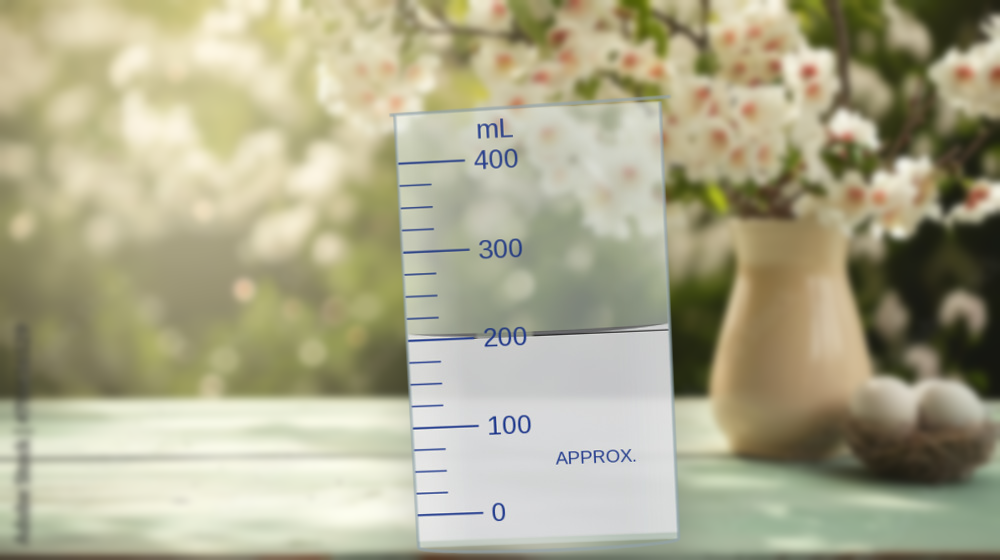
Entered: 200; mL
